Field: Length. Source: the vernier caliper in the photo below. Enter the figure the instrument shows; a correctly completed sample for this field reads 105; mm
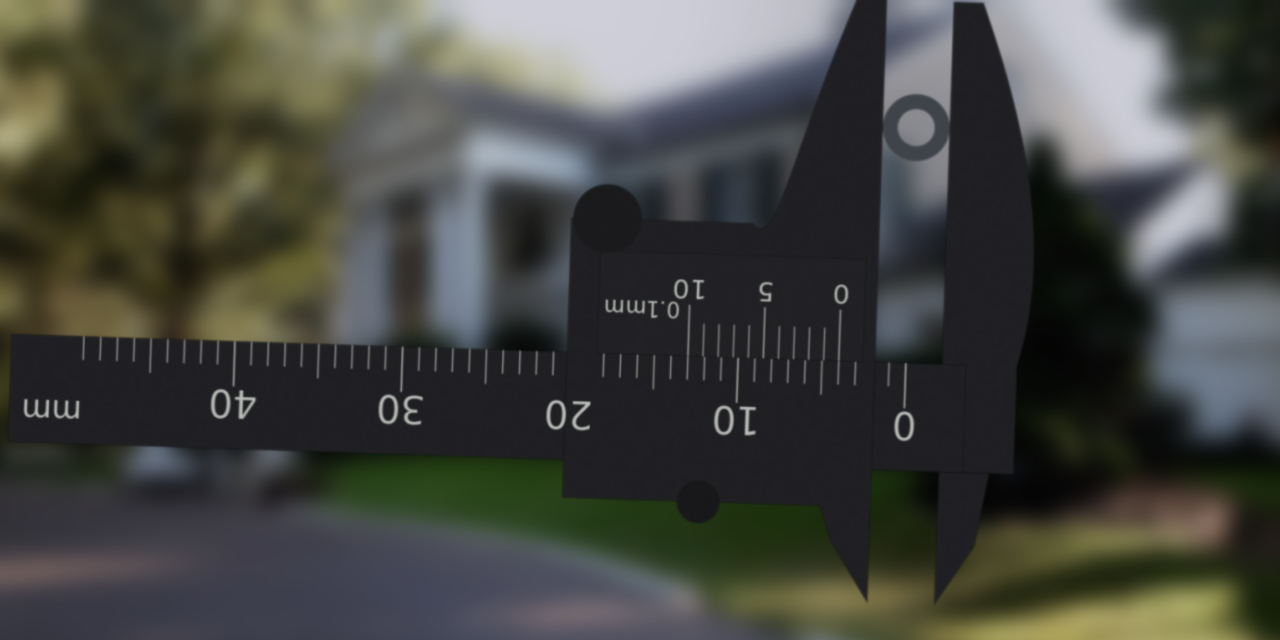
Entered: 4.0; mm
